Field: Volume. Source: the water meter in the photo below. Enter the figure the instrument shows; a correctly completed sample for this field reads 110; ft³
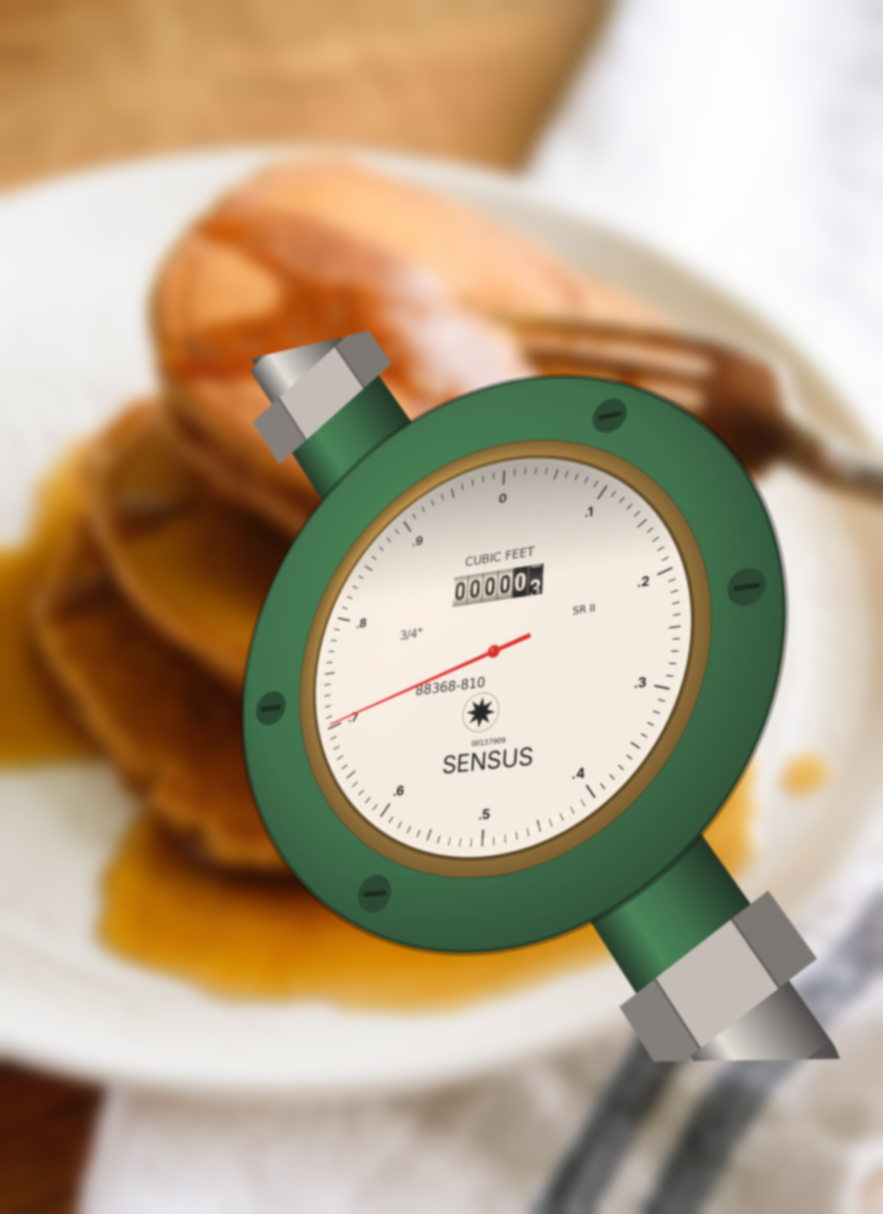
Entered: 2.70; ft³
